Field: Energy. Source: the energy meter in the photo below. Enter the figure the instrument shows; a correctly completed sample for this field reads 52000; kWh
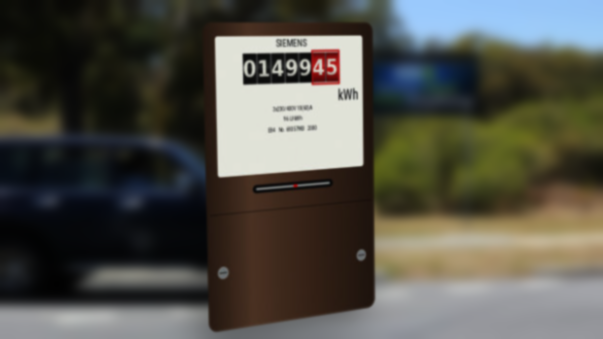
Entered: 1499.45; kWh
